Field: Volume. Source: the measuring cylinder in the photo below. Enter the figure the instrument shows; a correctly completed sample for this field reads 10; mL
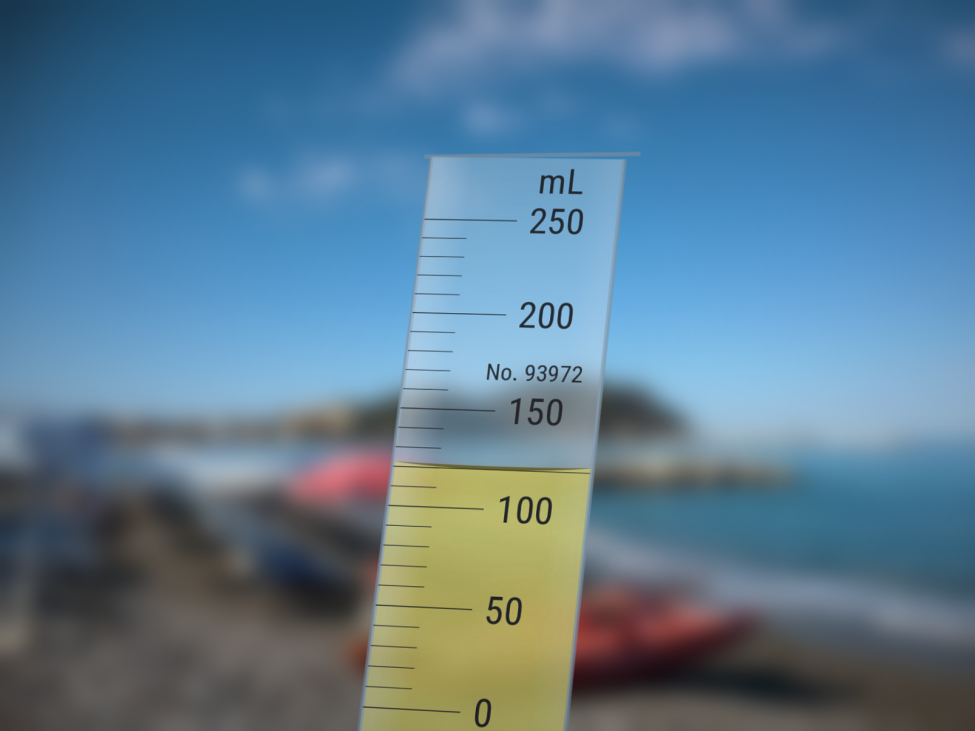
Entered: 120; mL
